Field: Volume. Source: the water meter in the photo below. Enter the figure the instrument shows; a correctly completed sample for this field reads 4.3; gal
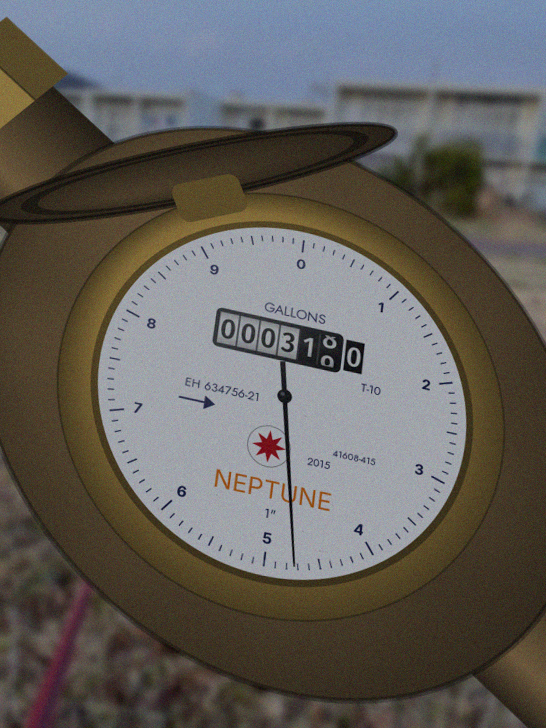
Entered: 3184.7; gal
